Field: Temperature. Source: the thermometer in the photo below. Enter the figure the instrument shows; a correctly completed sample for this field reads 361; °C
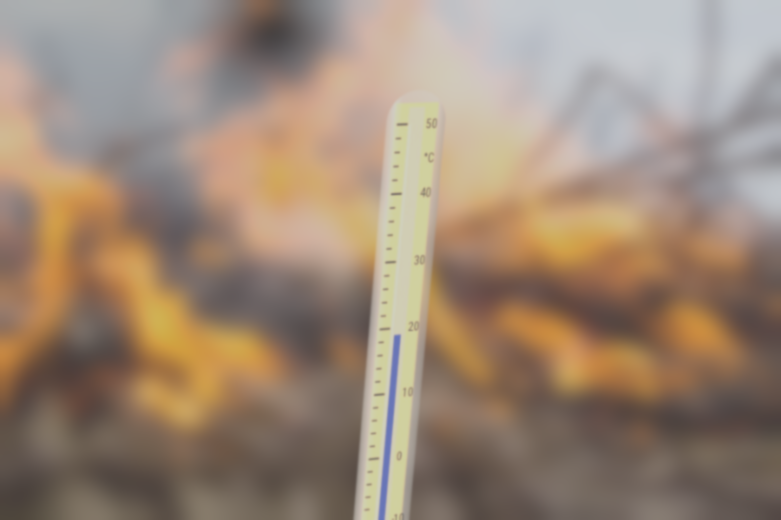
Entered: 19; °C
